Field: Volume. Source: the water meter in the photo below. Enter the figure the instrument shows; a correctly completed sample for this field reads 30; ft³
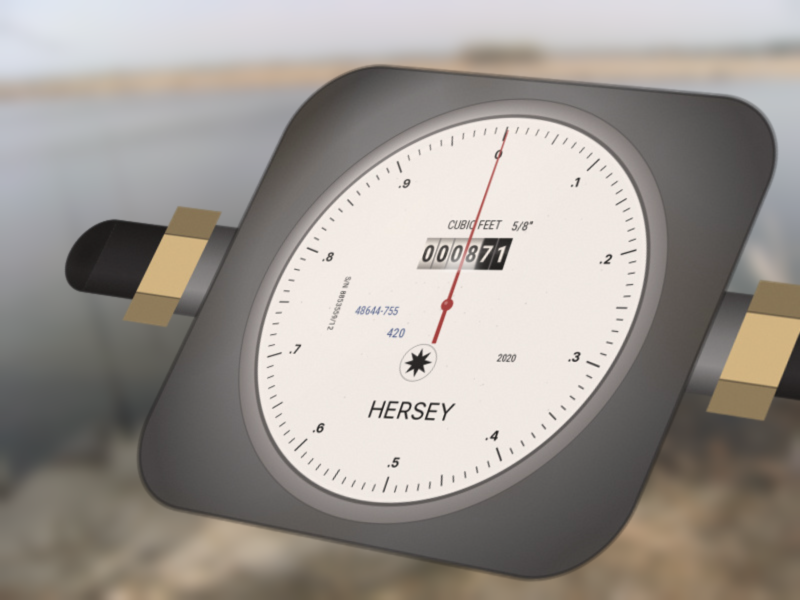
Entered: 871.00; ft³
